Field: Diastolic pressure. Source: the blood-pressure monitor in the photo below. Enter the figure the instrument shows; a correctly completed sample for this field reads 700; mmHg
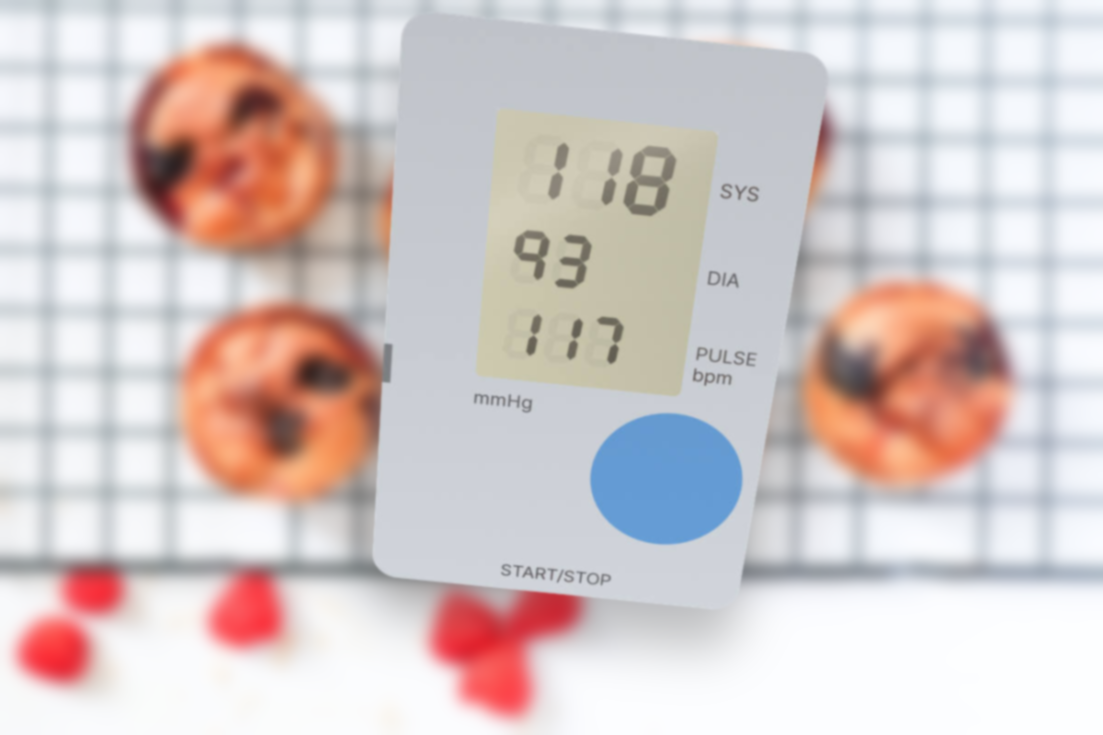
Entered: 93; mmHg
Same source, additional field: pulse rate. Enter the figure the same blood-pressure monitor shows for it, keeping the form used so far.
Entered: 117; bpm
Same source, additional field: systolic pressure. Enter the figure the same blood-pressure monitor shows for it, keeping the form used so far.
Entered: 118; mmHg
